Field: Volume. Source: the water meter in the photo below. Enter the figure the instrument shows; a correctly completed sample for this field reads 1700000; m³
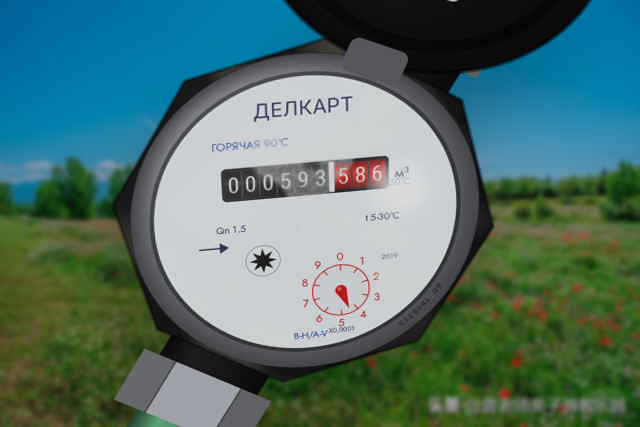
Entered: 593.5864; m³
